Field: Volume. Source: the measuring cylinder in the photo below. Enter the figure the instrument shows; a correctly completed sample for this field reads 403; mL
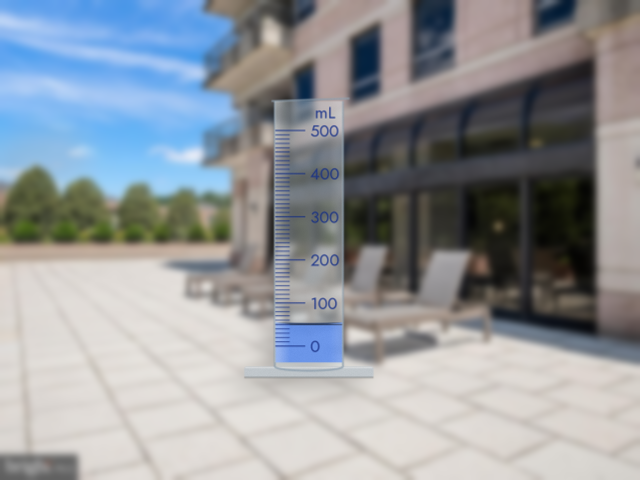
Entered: 50; mL
